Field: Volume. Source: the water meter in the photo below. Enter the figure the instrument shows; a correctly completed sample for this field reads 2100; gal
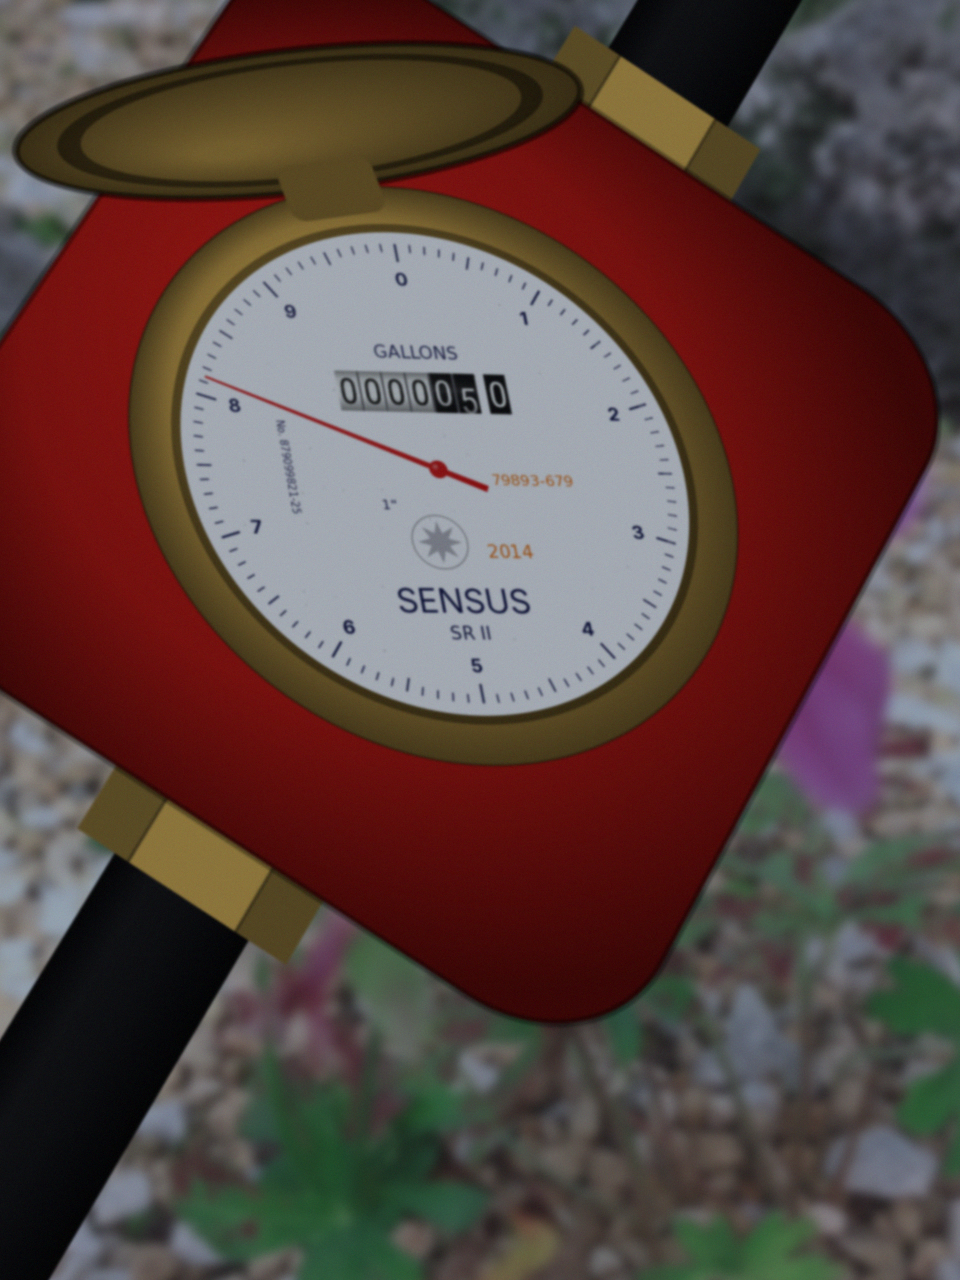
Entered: 48.1; gal
